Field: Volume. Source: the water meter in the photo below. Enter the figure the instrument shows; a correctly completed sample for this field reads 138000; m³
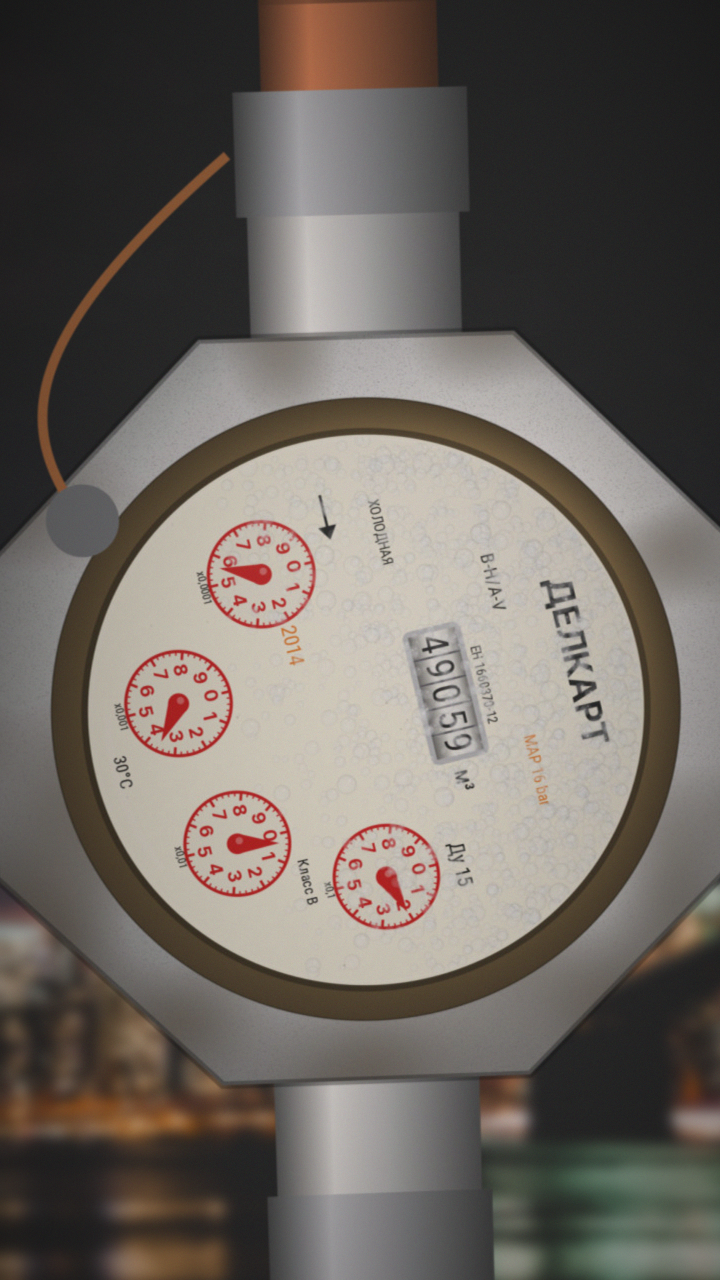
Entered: 49059.2035; m³
